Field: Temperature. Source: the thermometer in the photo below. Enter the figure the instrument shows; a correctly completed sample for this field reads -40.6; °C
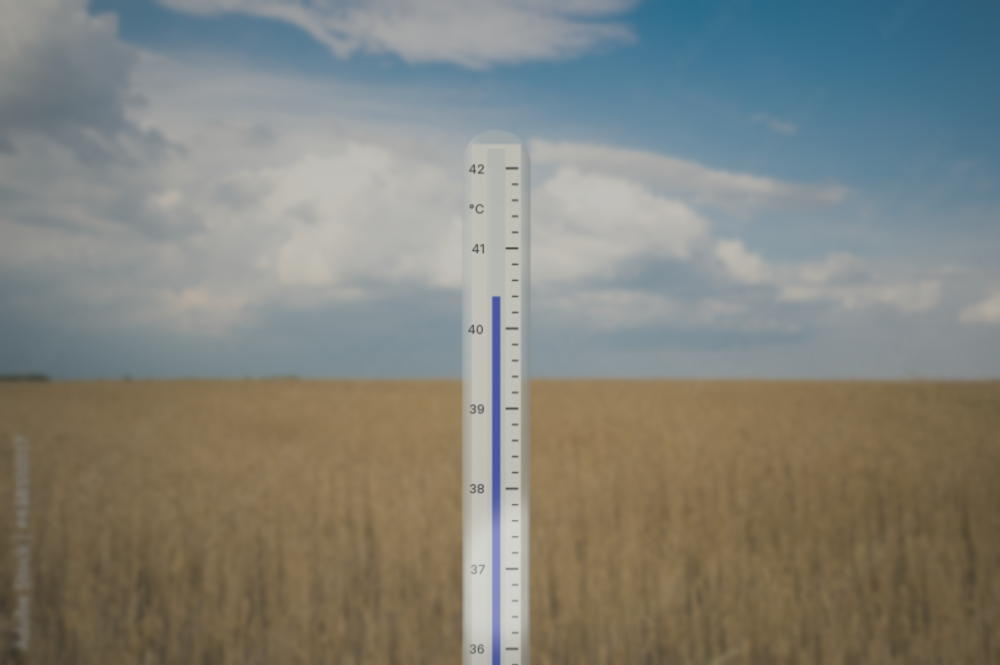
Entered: 40.4; °C
